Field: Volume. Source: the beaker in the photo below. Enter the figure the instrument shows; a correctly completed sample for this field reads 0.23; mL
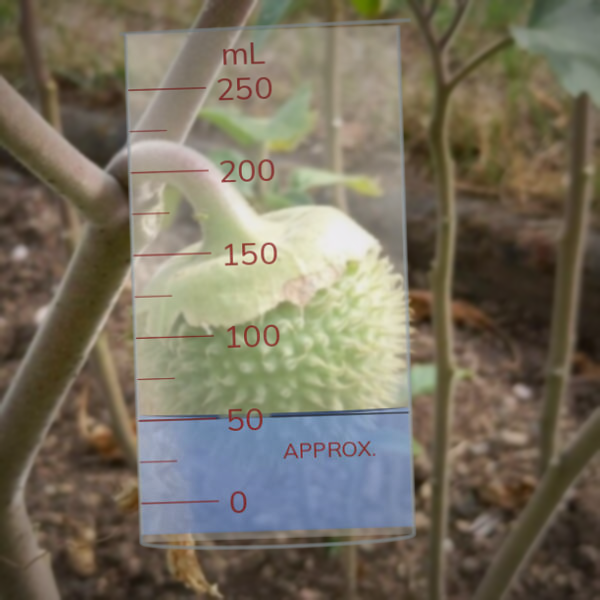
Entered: 50; mL
